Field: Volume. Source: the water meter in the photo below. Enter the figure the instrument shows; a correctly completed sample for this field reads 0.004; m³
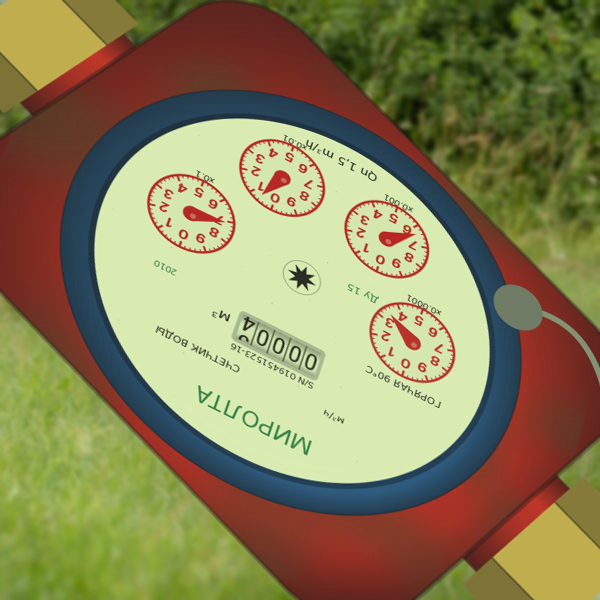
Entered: 3.7063; m³
